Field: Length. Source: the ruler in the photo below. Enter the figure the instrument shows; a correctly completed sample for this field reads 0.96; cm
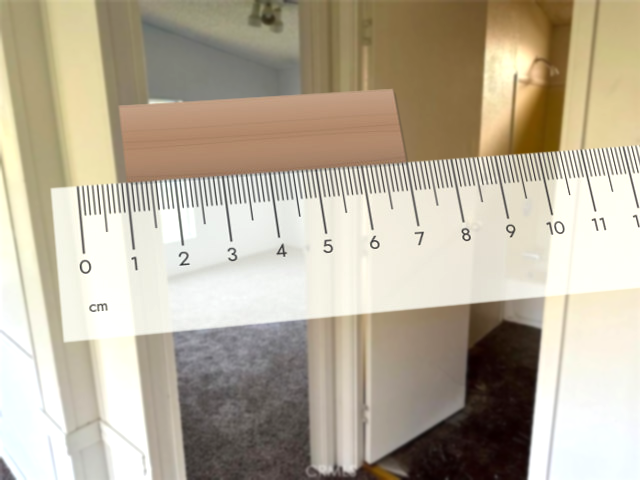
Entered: 6; cm
